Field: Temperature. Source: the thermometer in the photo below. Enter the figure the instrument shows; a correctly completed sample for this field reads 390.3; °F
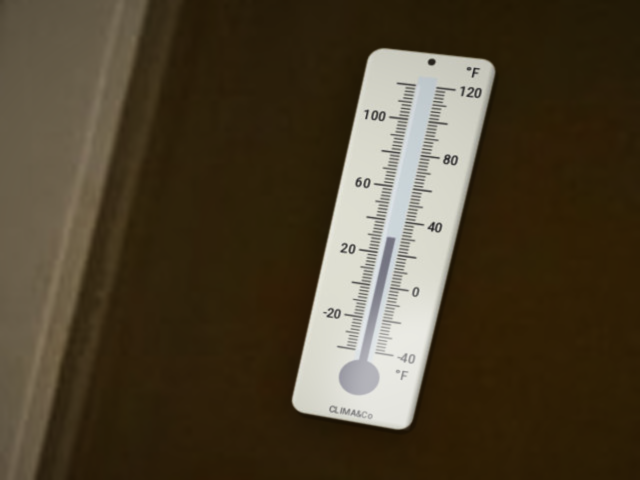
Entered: 30; °F
